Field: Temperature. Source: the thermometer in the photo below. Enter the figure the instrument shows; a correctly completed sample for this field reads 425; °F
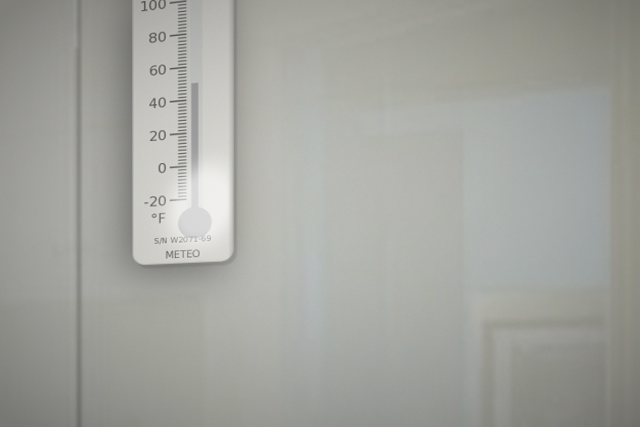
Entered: 50; °F
